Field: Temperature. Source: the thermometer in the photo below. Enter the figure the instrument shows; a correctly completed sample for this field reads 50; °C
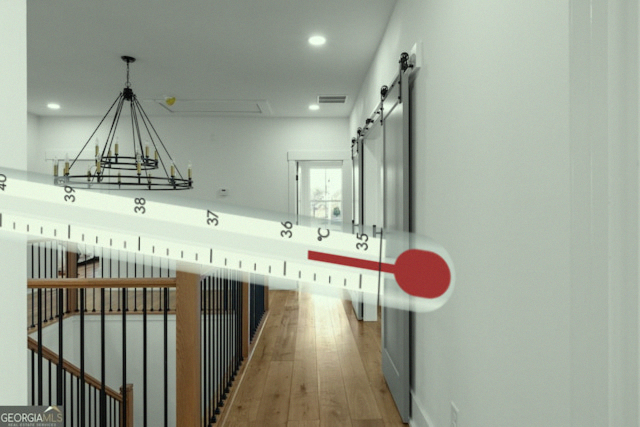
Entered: 35.7; °C
